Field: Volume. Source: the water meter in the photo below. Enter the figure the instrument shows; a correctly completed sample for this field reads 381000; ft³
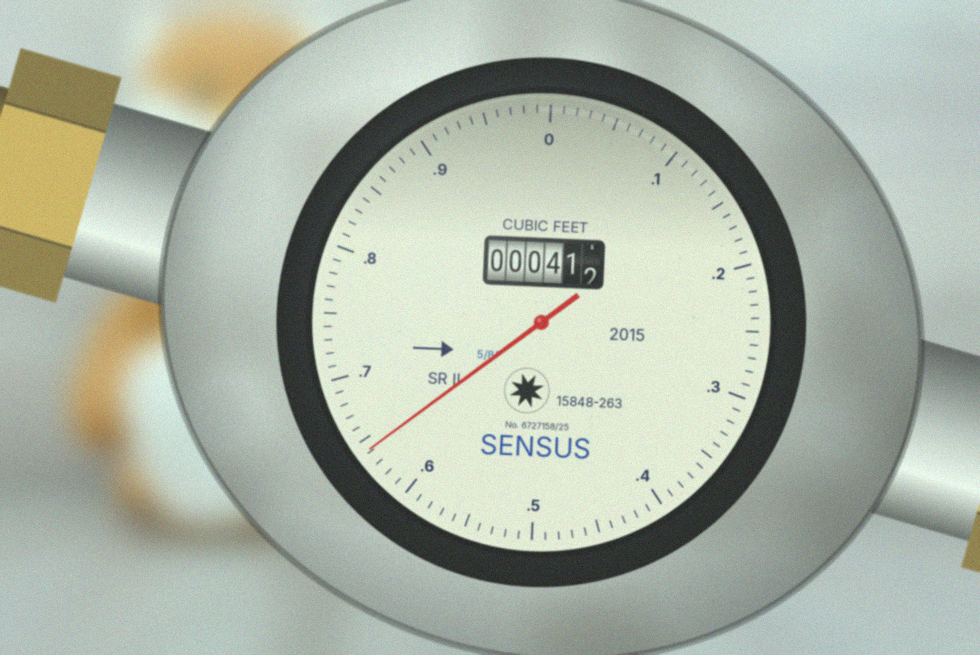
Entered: 411.64; ft³
